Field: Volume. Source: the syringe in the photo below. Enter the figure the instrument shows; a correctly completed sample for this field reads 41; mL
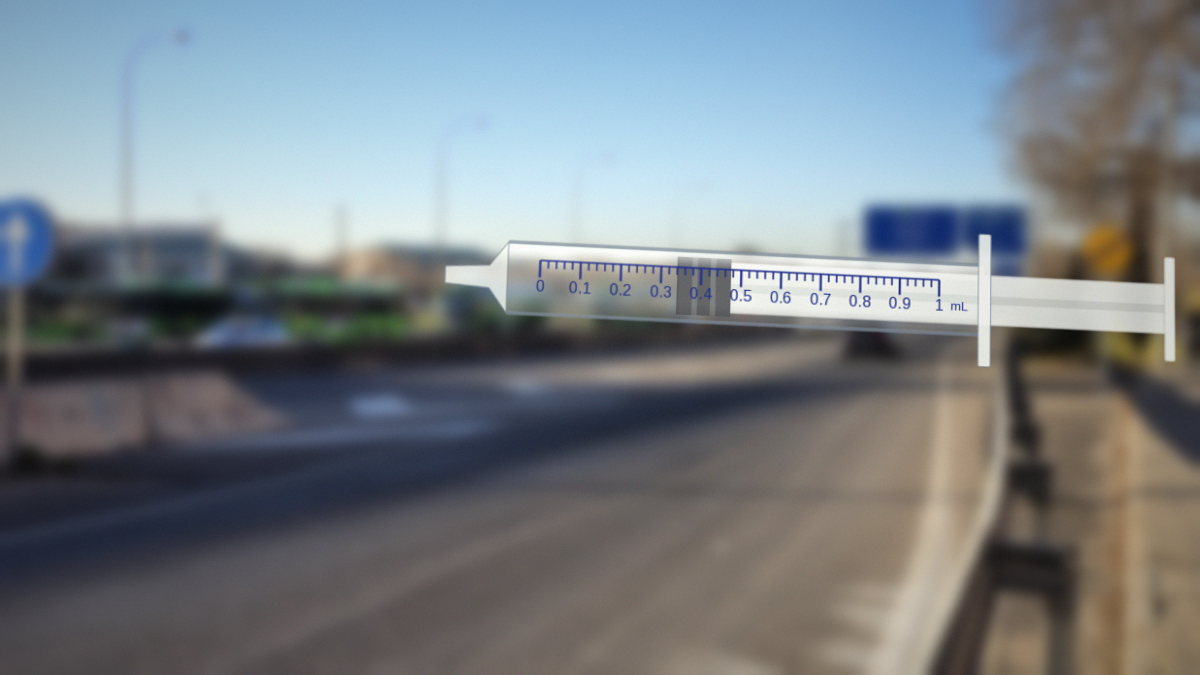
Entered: 0.34; mL
